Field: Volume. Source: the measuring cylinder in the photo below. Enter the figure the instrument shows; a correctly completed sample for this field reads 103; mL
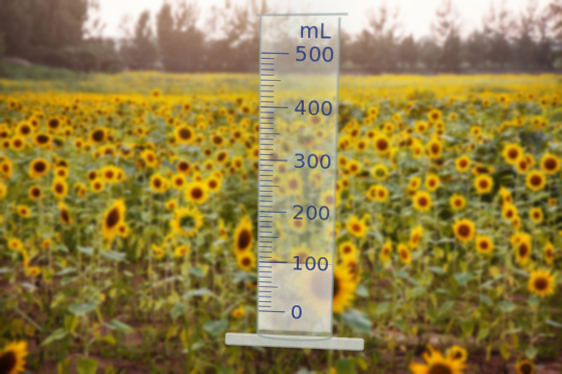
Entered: 100; mL
